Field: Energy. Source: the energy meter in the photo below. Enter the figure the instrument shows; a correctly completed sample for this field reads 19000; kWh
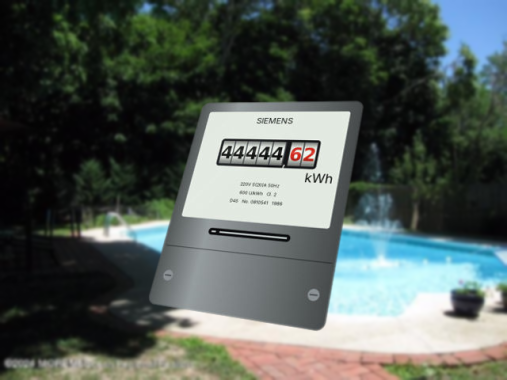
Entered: 44444.62; kWh
